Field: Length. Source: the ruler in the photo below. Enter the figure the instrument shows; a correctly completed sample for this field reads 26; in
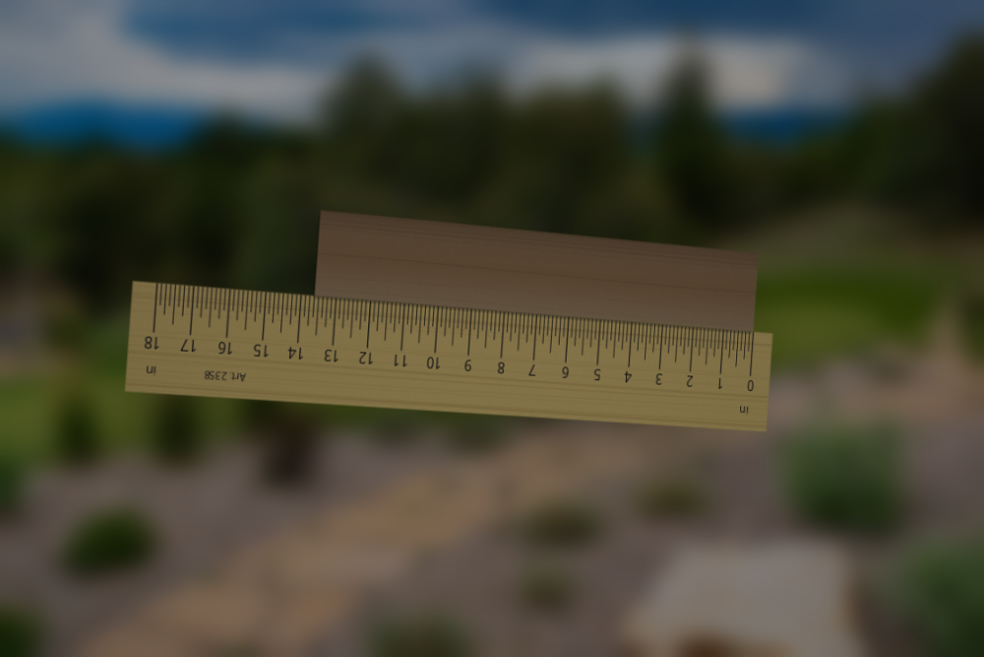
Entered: 13.625; in
